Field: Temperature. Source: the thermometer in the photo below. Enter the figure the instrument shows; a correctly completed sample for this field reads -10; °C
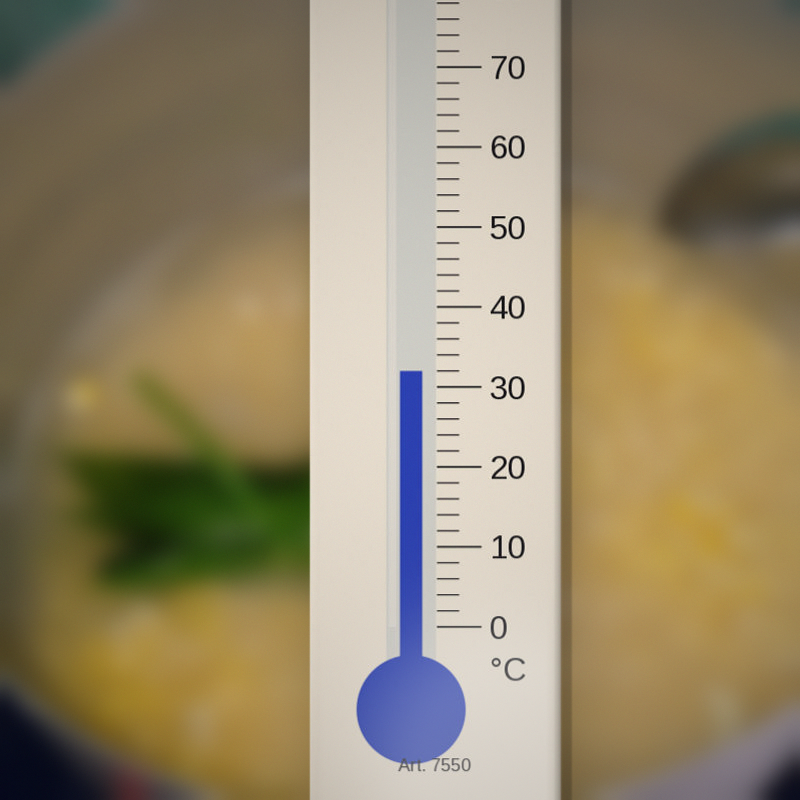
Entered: 32; °C
